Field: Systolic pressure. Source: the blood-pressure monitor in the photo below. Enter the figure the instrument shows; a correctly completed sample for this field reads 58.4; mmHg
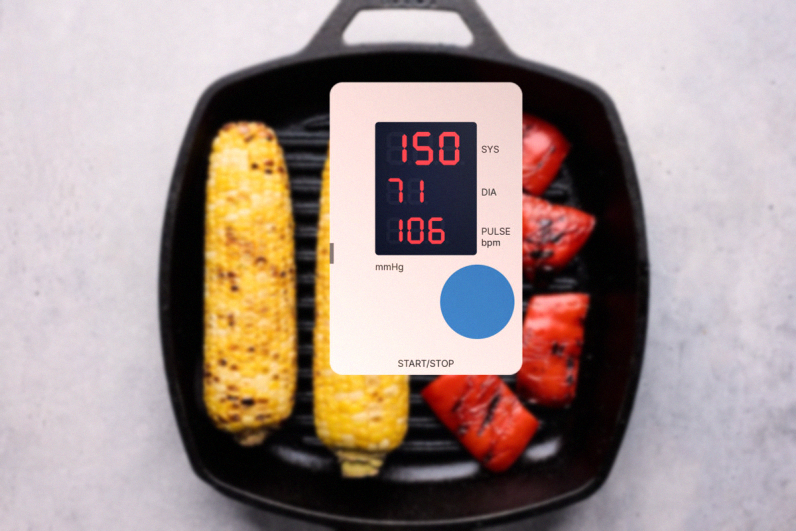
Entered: 150; mmHg
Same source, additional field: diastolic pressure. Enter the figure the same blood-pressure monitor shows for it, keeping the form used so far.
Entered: 71; mmHg
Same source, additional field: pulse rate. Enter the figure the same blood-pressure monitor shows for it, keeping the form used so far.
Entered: 106; bpm
